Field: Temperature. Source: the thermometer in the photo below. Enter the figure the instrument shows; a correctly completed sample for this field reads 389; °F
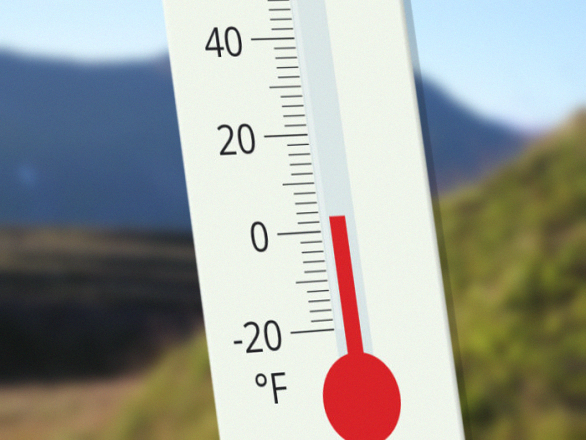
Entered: 3; °F
